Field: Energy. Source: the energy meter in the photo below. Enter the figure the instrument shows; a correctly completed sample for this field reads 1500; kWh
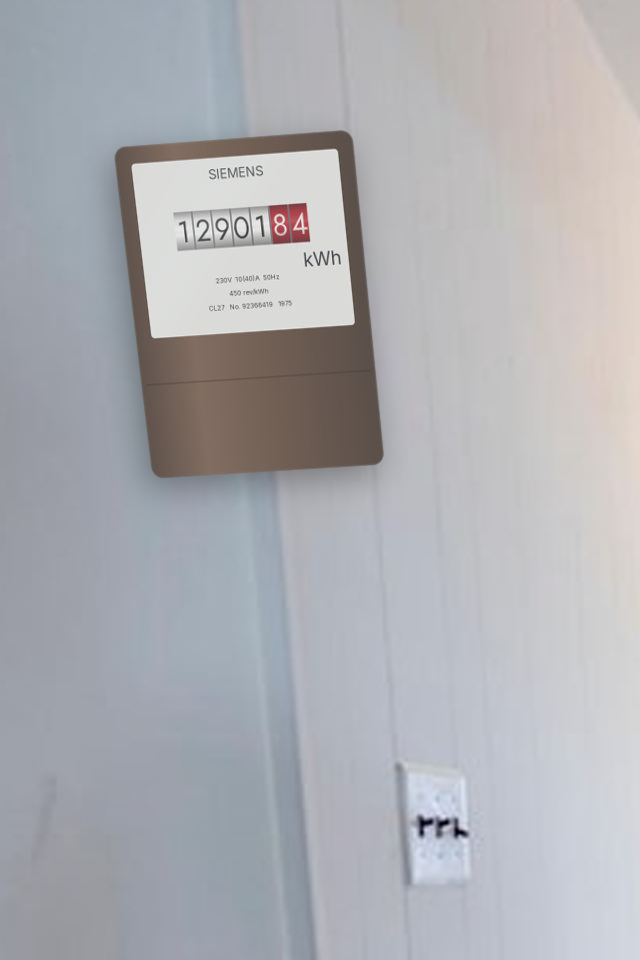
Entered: 12901.84; kWh
